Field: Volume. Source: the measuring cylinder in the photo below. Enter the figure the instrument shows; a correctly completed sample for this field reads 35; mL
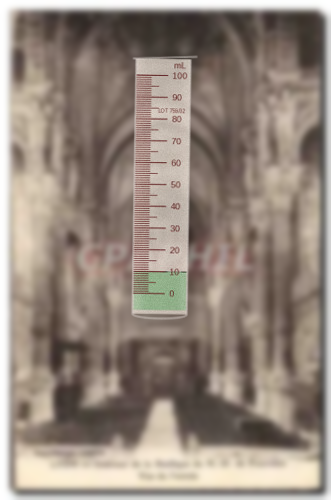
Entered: 10; mL
